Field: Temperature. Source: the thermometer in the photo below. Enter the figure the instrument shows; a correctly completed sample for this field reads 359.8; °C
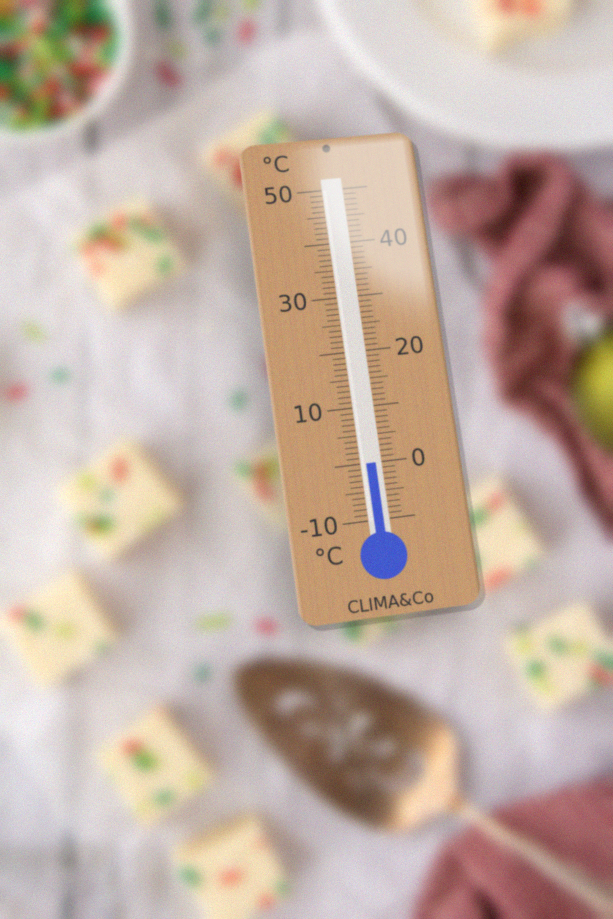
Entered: 0; °C
